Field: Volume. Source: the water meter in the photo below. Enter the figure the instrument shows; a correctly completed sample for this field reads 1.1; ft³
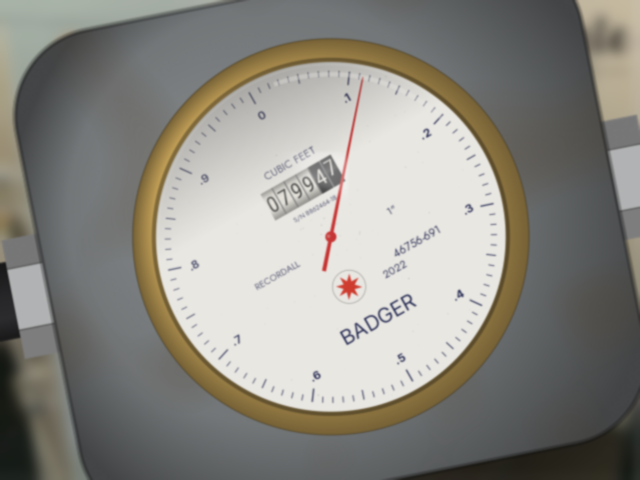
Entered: 79947.11; ft³
